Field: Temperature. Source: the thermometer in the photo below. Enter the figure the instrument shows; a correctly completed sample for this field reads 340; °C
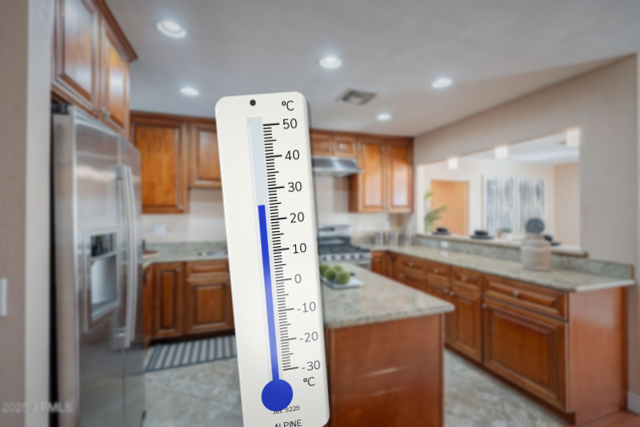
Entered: 25; °C
